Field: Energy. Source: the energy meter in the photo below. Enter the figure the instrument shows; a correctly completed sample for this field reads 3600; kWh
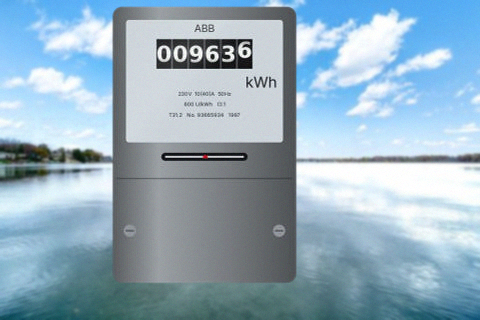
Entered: 9636; kWh
